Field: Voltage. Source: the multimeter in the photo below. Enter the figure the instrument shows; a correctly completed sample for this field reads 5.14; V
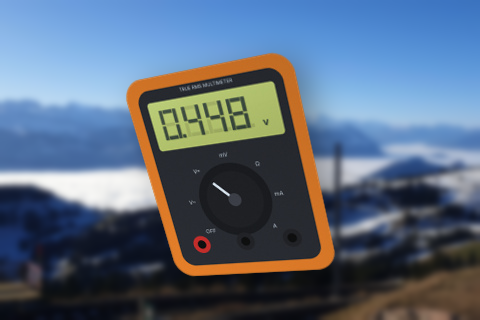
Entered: 0.448; V
